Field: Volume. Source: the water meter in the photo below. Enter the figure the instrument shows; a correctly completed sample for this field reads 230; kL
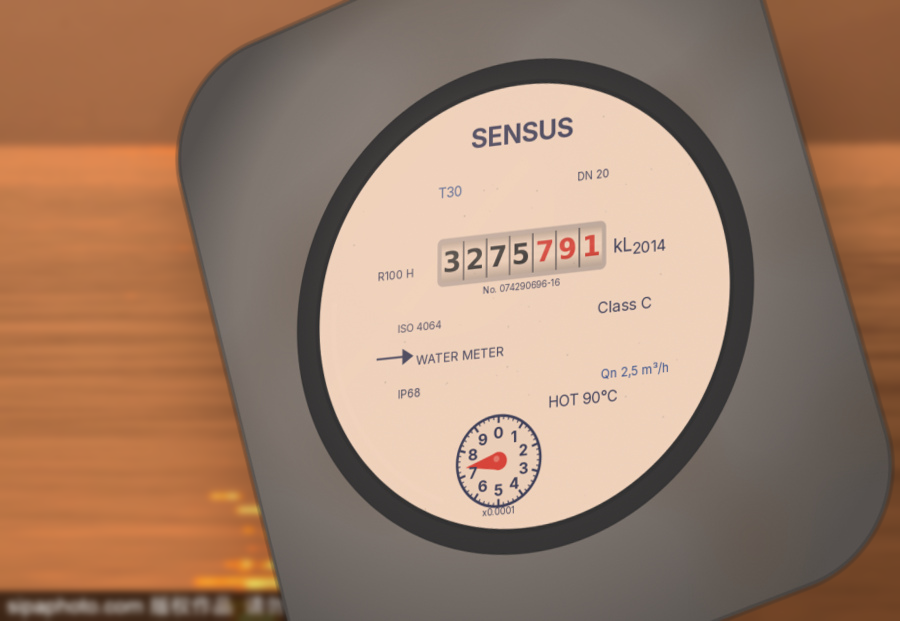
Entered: 3275.7917; kL
